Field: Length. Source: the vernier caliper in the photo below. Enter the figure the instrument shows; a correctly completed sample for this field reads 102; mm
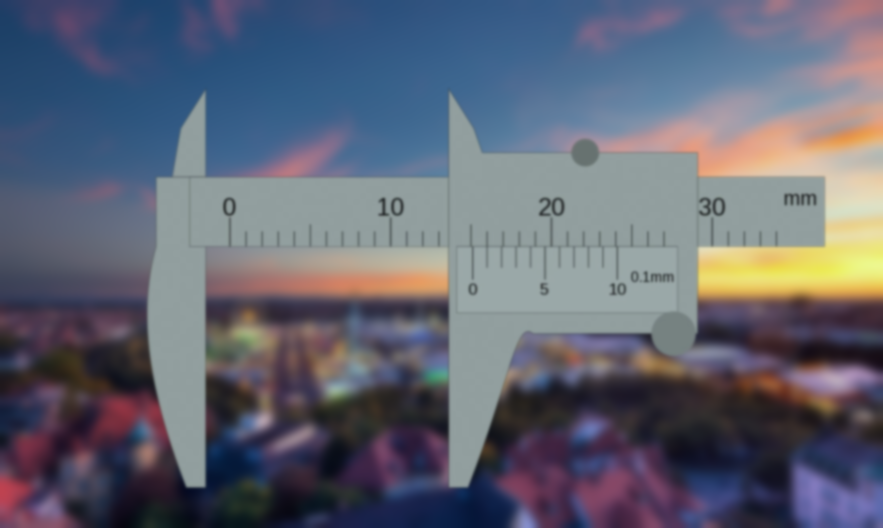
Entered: 15.1; mm
